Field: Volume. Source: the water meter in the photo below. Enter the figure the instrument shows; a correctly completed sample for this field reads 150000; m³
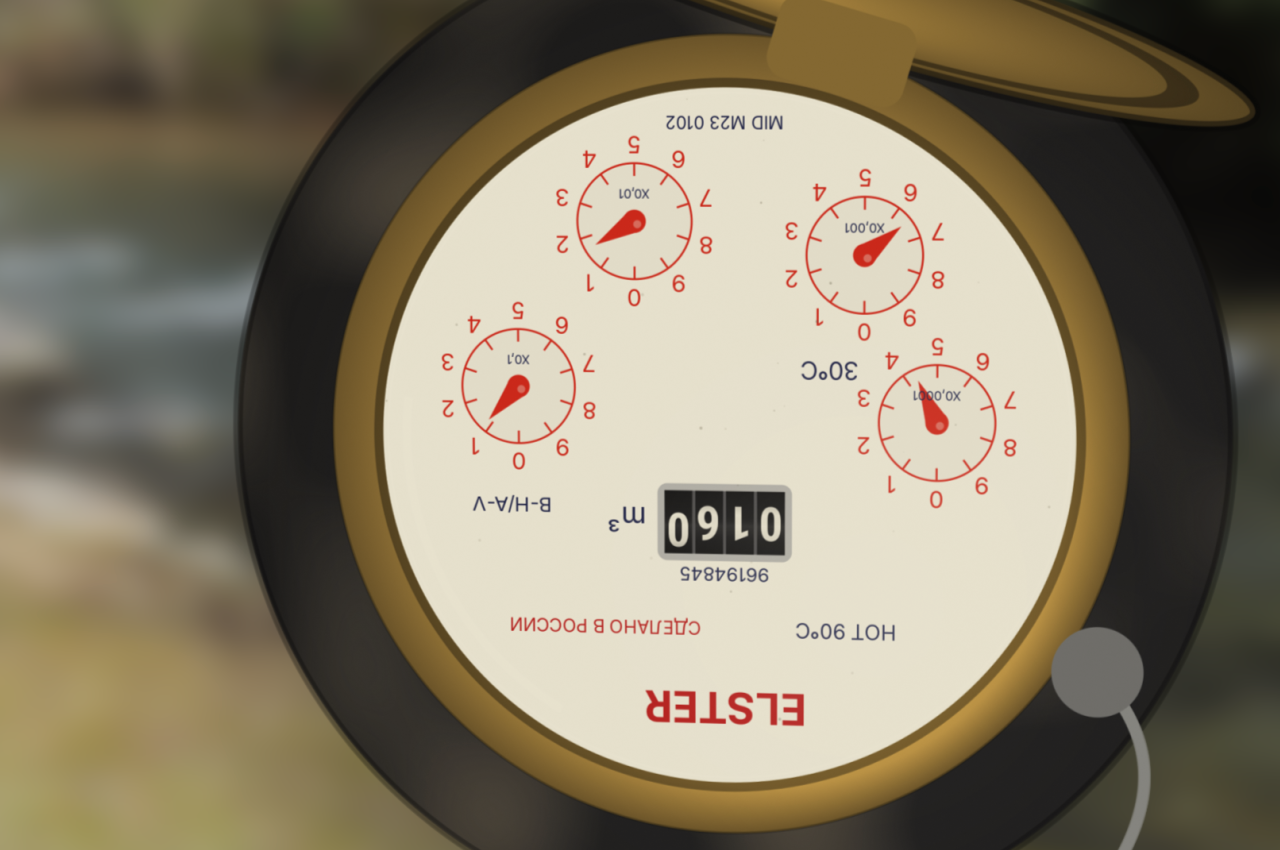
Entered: 160.1164; m³
